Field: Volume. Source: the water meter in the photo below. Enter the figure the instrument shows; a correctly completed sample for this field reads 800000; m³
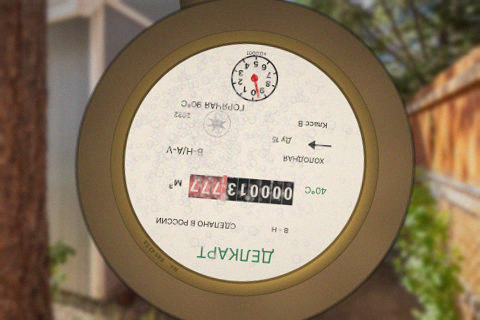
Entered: 13.7769; m³
